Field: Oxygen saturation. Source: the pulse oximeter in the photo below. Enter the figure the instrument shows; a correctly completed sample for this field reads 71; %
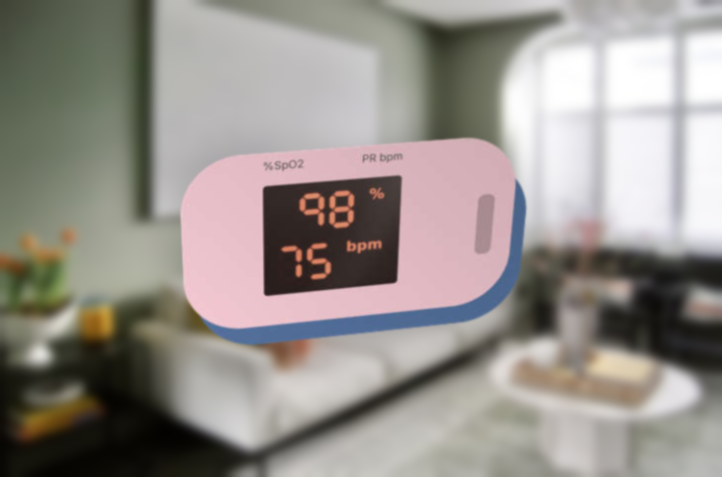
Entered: 98; %
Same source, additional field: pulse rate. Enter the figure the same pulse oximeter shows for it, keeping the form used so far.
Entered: 75; bpm
